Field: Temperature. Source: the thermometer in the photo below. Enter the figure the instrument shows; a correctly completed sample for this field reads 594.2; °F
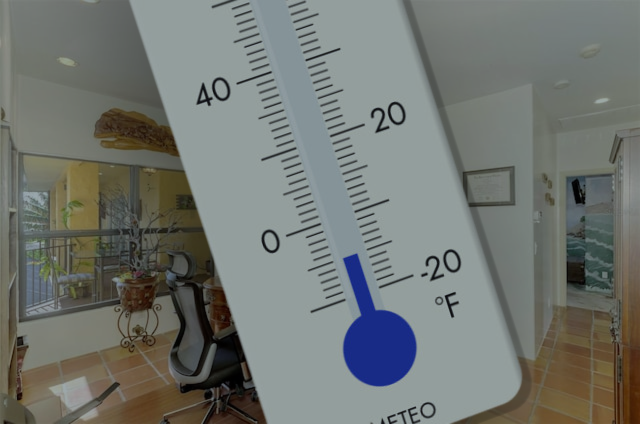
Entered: -10; °F
